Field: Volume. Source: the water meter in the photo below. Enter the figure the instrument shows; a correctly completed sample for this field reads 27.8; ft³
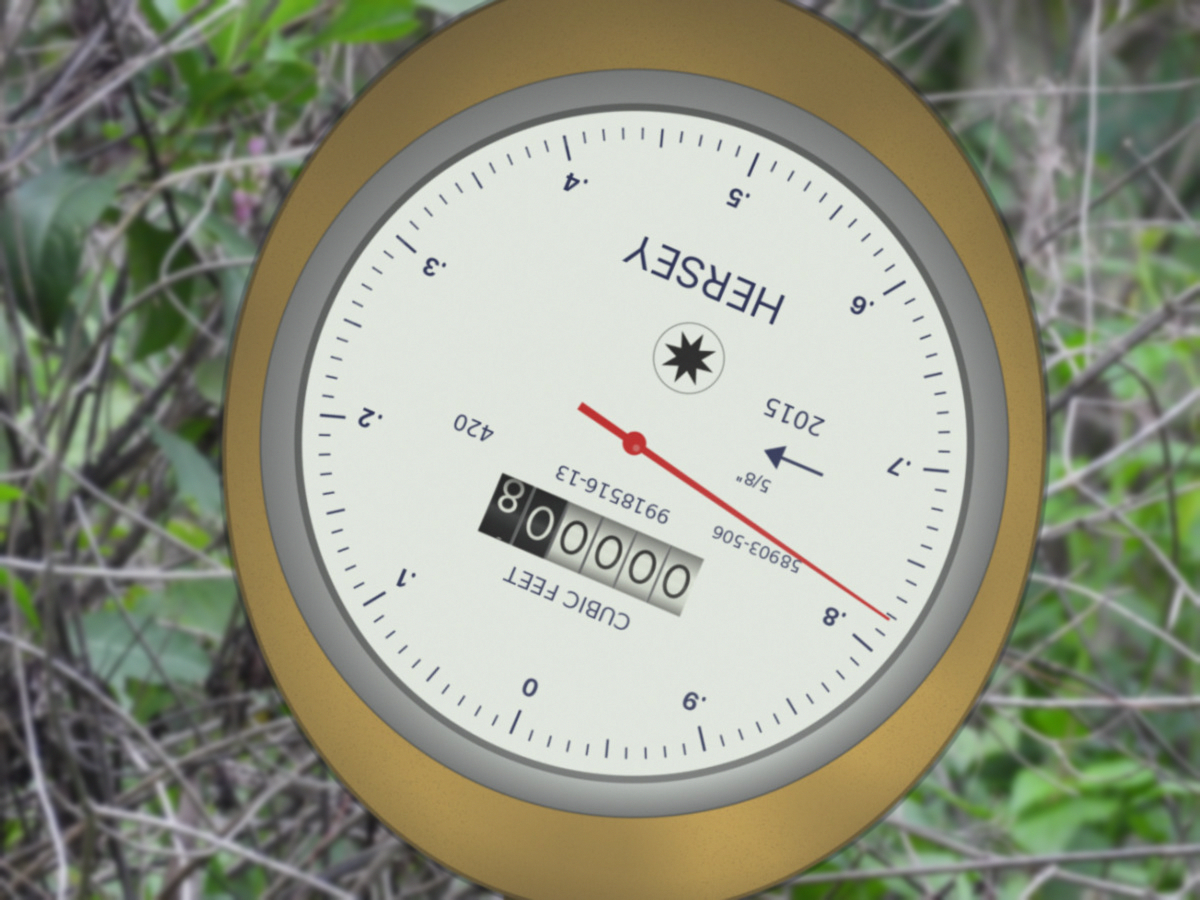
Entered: 7.78; ft³
